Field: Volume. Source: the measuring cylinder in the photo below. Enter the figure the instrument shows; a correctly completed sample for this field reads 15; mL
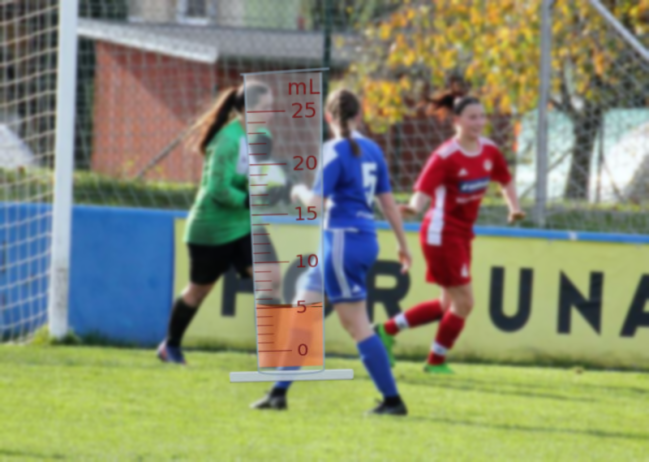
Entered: 5; mL
